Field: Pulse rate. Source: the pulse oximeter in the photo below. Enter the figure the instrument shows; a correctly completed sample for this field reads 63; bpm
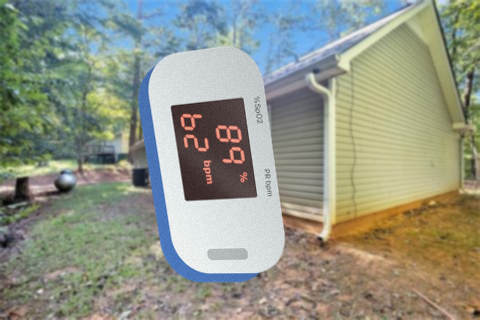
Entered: 62; bpm
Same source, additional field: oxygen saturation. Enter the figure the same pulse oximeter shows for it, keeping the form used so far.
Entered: 89; %
